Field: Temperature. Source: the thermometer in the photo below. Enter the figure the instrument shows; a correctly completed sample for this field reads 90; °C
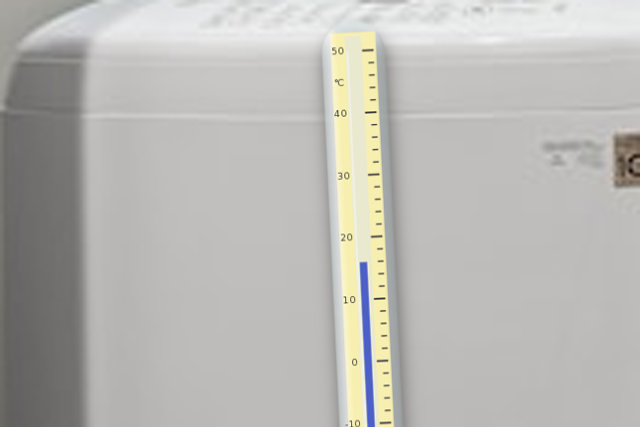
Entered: 16; °C
